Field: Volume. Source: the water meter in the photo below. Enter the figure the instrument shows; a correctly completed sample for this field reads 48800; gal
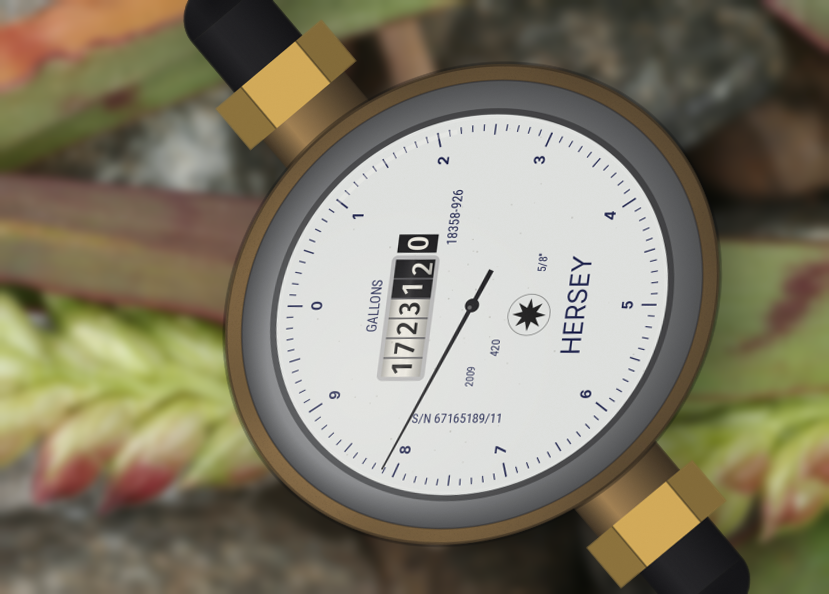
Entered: 1723118.1; gal
